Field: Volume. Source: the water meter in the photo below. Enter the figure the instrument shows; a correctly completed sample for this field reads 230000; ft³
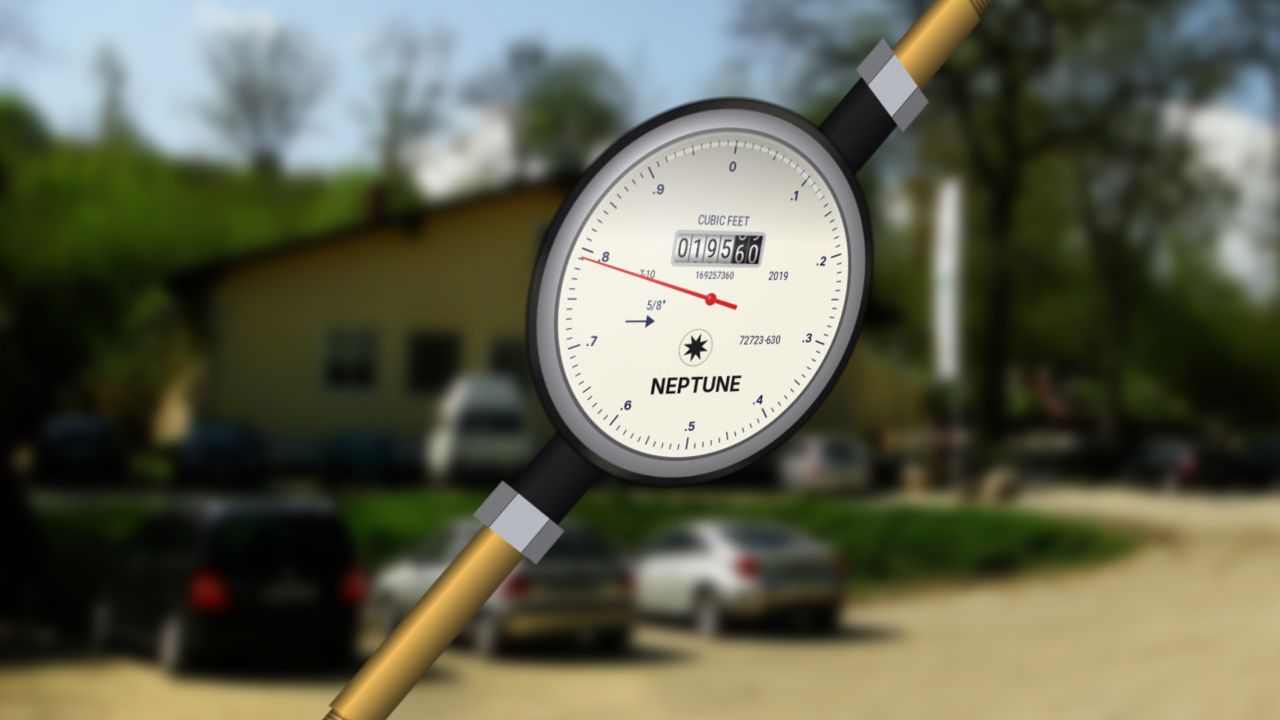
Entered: 19559.79; ft³
